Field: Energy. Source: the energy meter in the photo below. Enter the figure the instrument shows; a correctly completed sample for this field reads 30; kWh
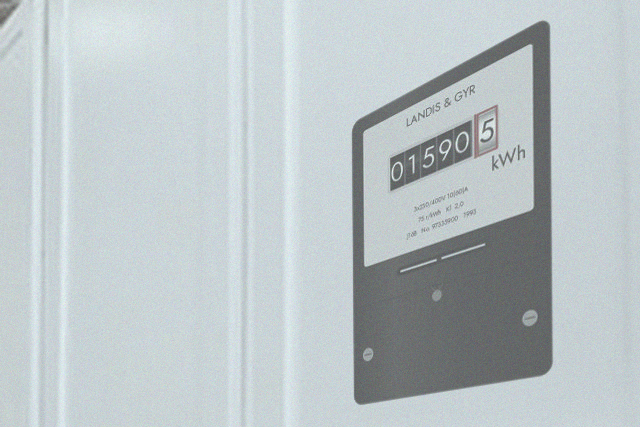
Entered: 1590.5; kWh
